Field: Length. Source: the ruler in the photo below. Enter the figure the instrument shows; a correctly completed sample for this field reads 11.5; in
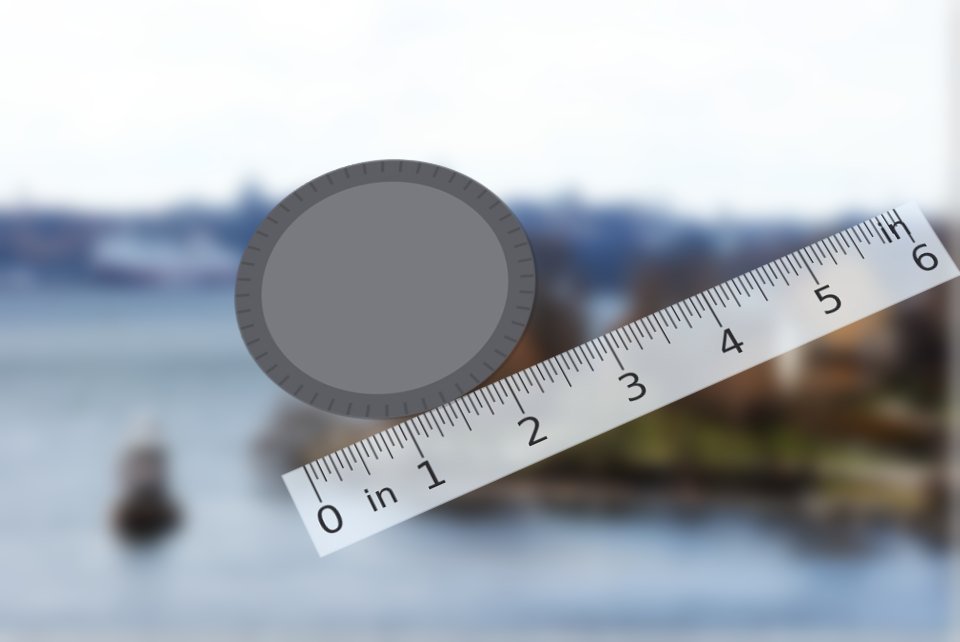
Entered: 2.8125; in
